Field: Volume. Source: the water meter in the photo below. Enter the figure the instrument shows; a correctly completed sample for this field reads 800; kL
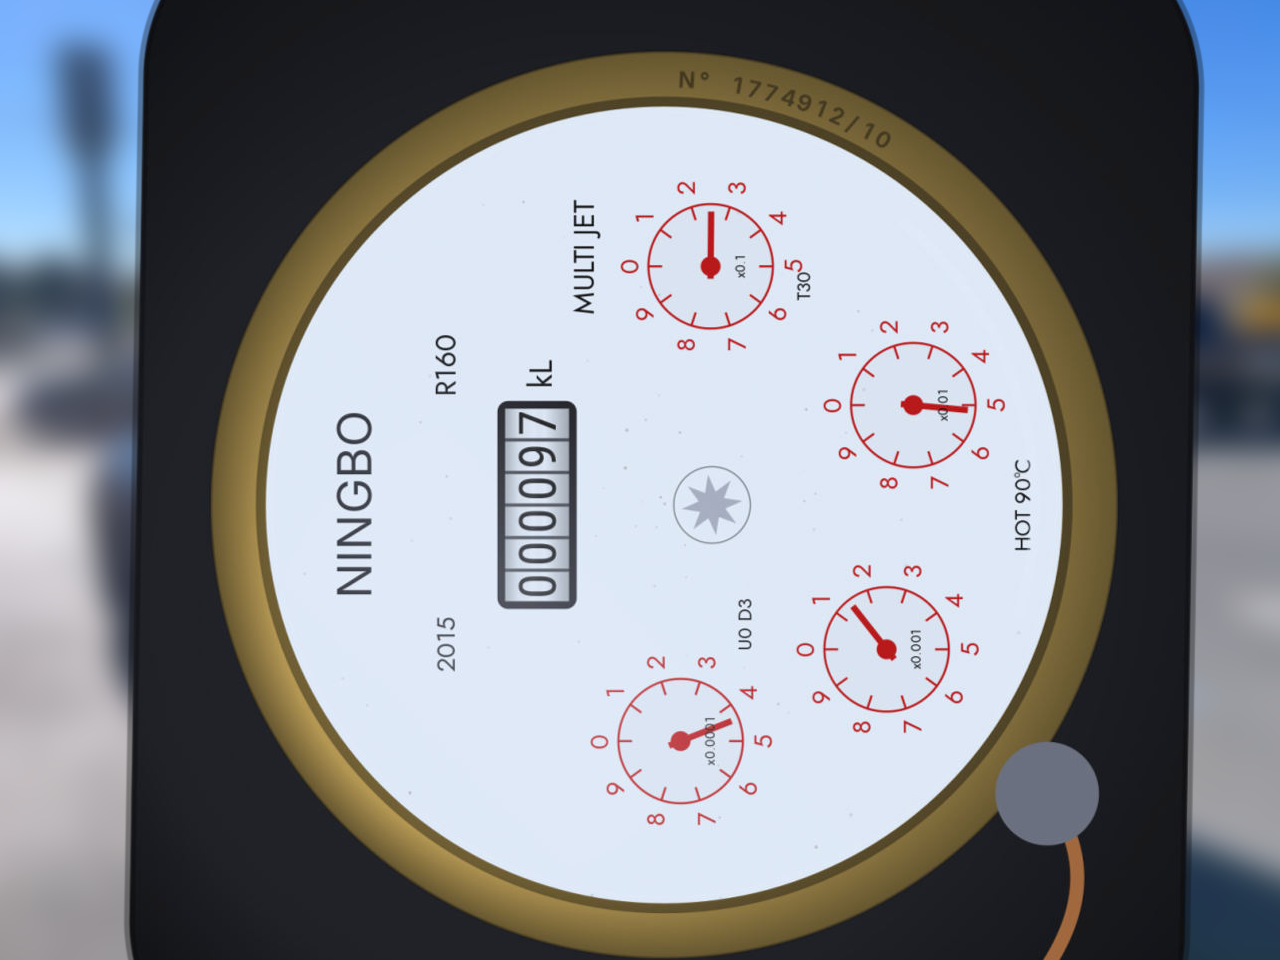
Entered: 97.2514; kL
